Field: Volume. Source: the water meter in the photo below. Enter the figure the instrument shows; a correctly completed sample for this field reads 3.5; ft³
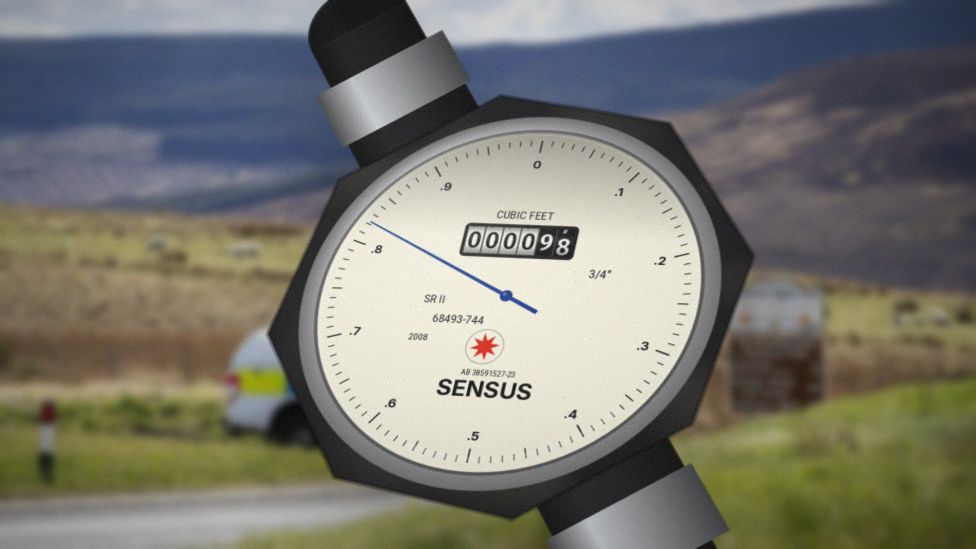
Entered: 97.82; ft³
